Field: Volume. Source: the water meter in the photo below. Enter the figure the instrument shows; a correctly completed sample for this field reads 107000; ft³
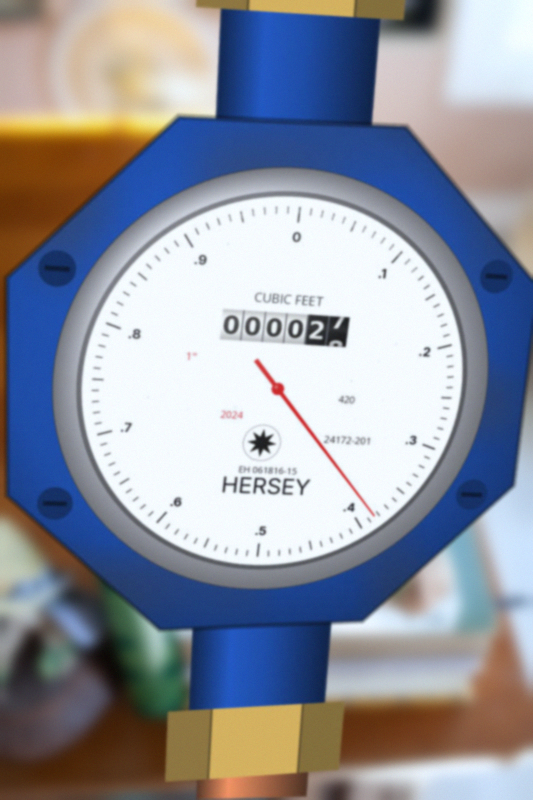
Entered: 27.38; ft³
